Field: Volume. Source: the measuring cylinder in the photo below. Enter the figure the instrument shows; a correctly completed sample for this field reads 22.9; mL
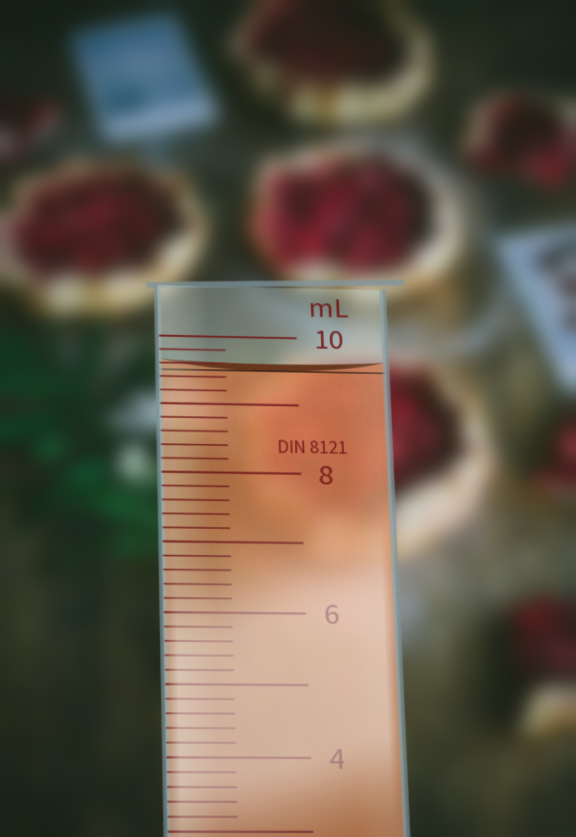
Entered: 9.5; mL
